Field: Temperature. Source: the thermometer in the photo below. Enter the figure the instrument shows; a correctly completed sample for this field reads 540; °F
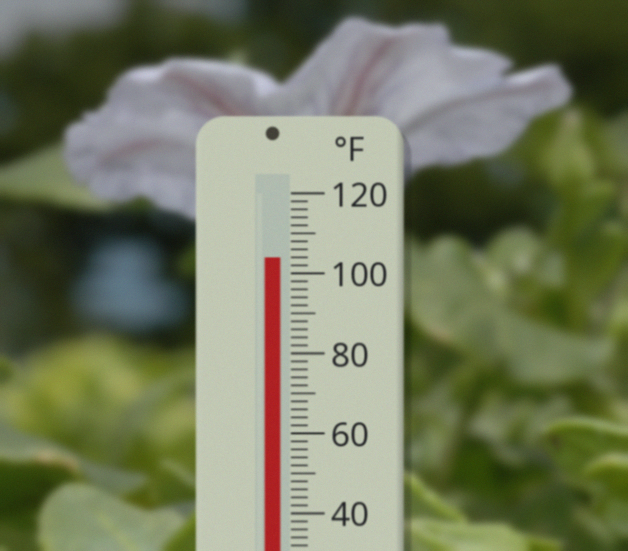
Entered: 104; °F
